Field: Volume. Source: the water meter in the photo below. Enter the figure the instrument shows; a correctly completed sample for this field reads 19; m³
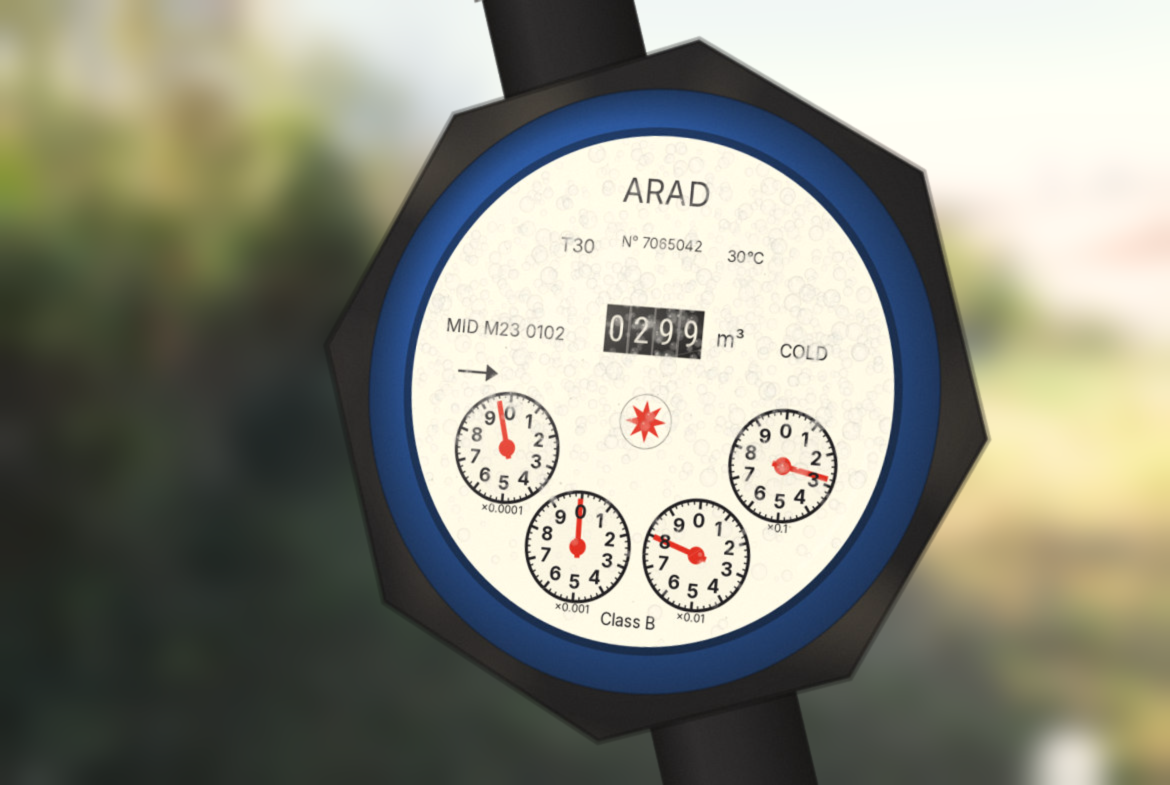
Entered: 299.2799; m³
